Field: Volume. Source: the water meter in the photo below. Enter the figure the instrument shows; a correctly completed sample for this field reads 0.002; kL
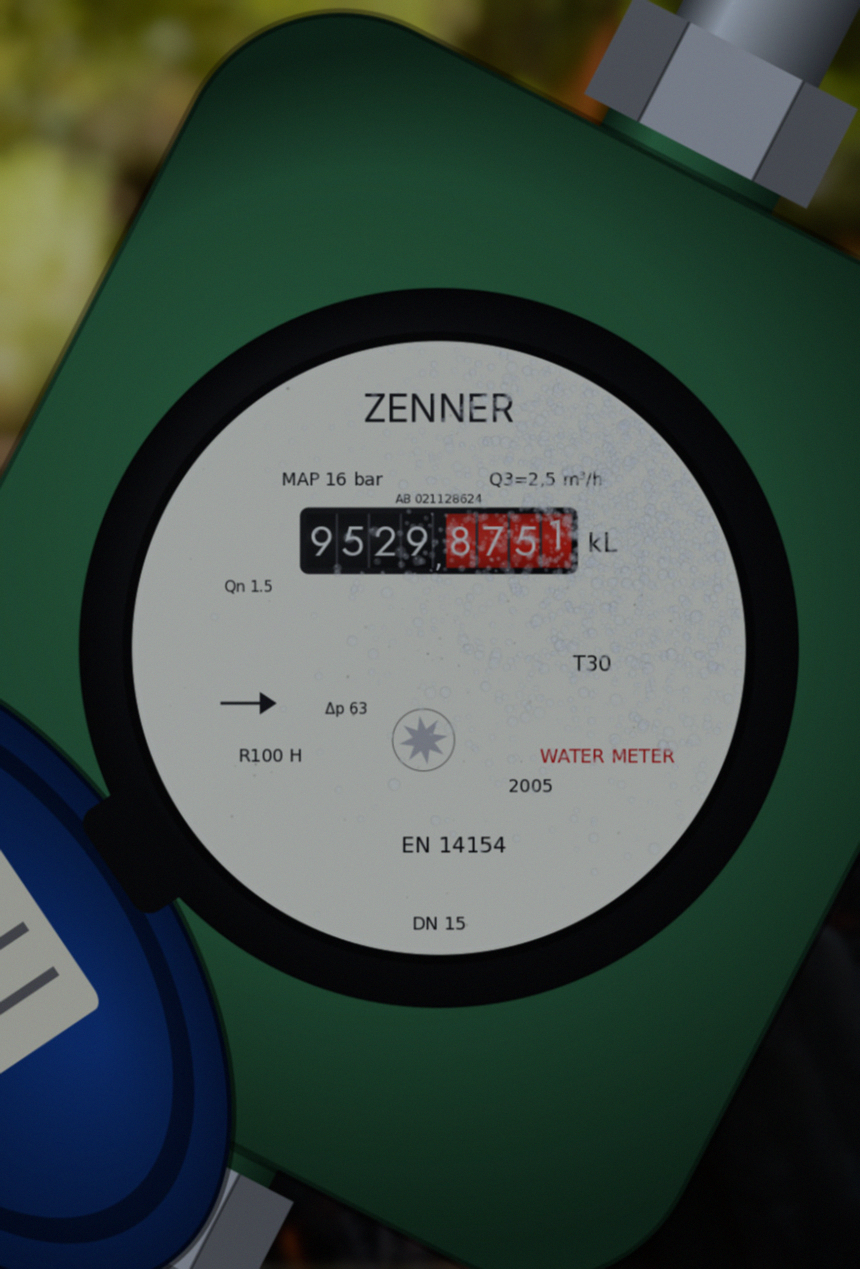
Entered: 9529.8751; kL
